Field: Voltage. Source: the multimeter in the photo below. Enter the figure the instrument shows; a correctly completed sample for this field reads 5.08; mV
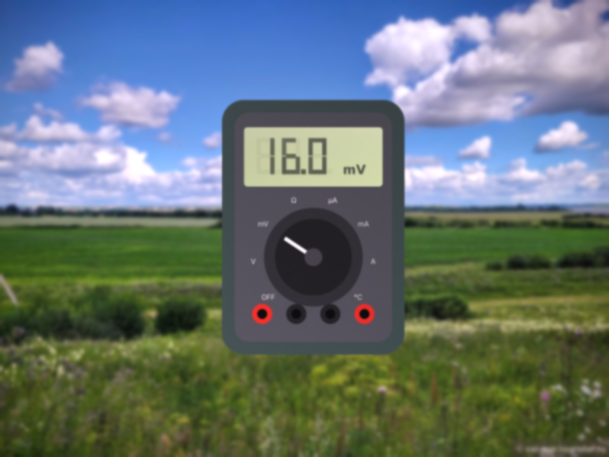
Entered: 16.0; mV
